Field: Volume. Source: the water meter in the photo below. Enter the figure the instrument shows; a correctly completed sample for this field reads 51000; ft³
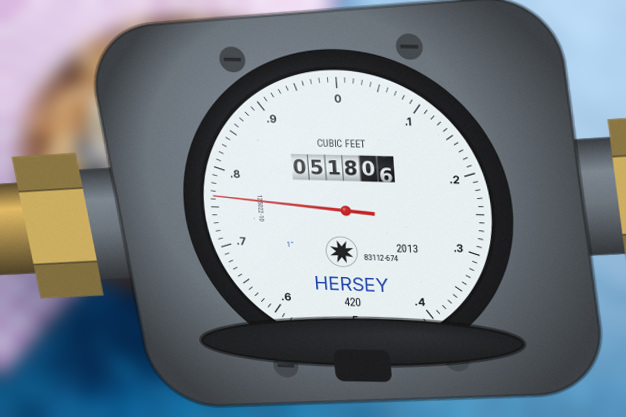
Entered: 51805.76; ft³
